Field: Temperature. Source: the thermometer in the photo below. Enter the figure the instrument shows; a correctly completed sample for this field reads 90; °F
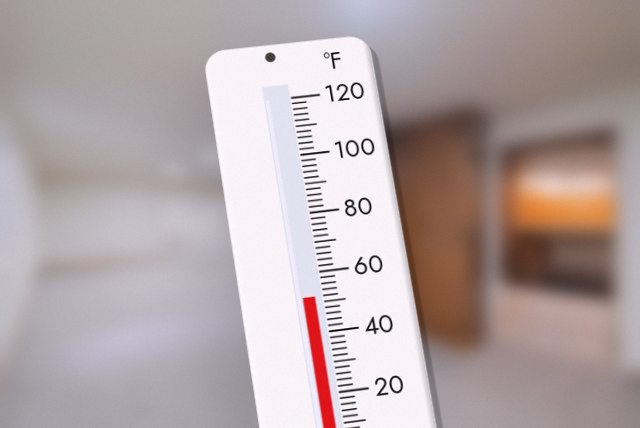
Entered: 52; °F
